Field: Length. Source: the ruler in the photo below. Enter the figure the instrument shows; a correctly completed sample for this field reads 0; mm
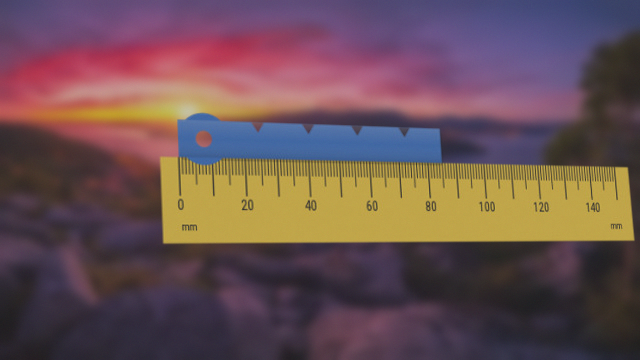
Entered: 85; mm
